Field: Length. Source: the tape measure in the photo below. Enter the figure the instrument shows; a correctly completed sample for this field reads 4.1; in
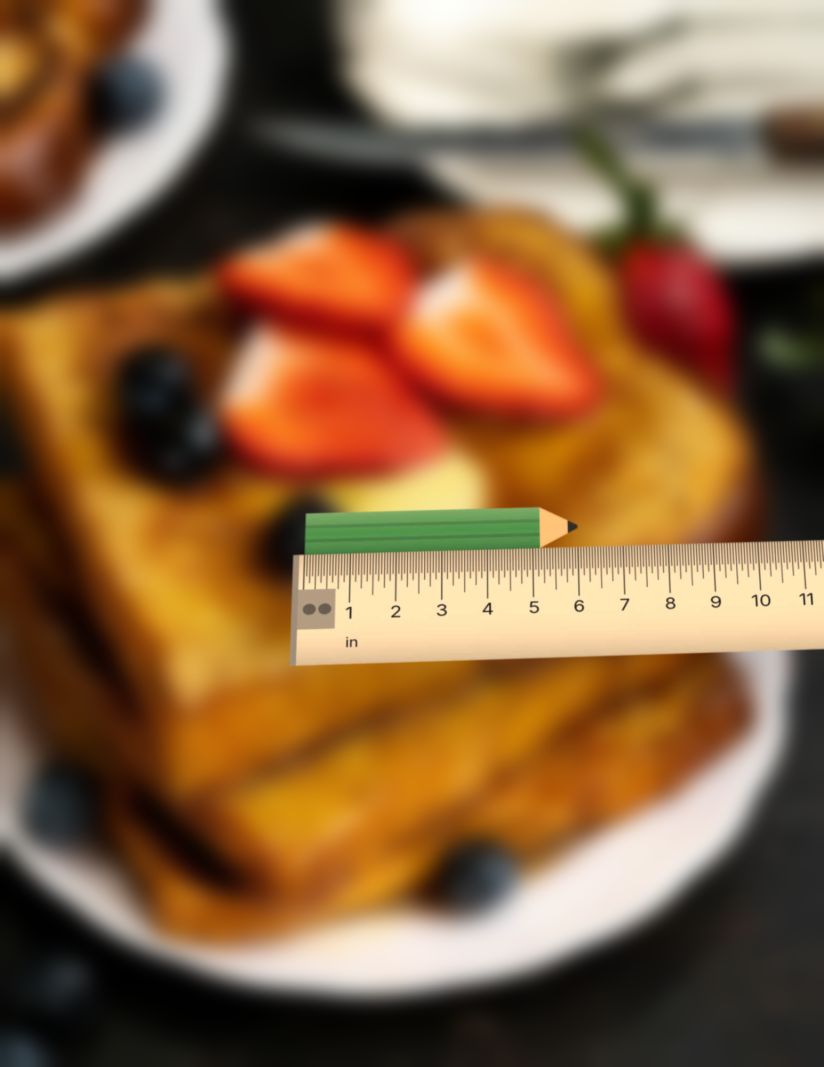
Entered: 6; in
